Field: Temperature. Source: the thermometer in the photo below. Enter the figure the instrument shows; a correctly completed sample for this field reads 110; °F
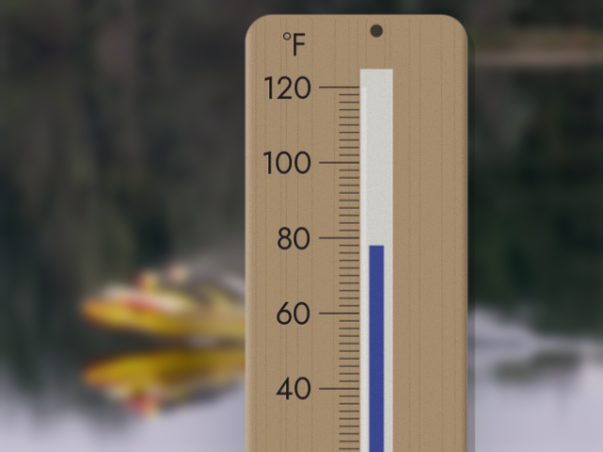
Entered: 78; °F
